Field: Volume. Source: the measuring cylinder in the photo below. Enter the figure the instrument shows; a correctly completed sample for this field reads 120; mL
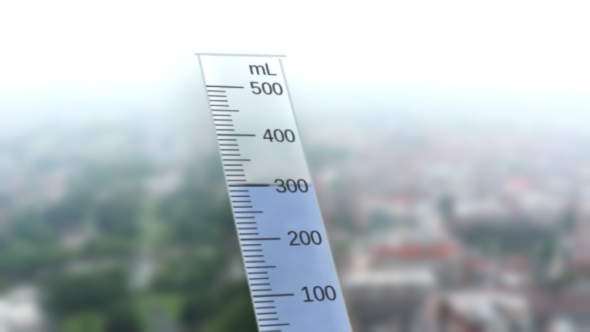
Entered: 300; mL
